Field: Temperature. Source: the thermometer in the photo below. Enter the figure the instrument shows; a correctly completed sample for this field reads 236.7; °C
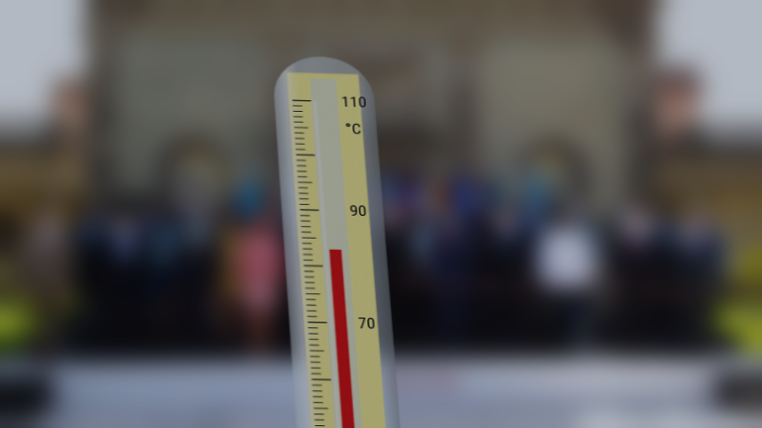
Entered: 83; °C
